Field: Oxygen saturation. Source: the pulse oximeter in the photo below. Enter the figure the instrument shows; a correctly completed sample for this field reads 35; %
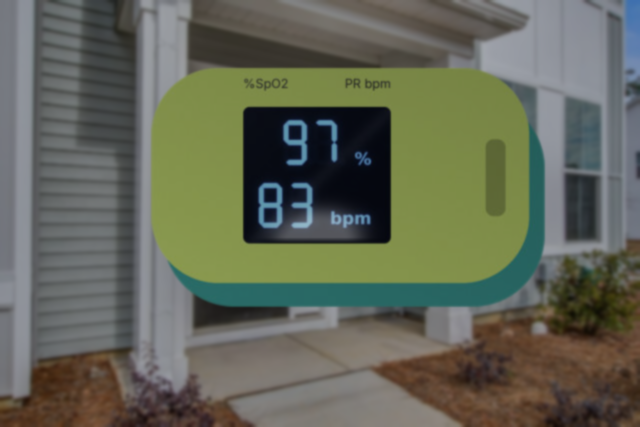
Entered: 97; %
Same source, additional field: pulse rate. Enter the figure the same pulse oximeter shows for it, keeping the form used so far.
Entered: 83; bpm
